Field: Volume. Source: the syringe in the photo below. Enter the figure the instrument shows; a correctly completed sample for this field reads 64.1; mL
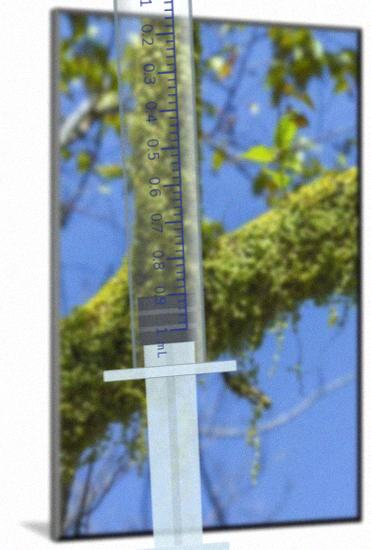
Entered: 0.9; mL
